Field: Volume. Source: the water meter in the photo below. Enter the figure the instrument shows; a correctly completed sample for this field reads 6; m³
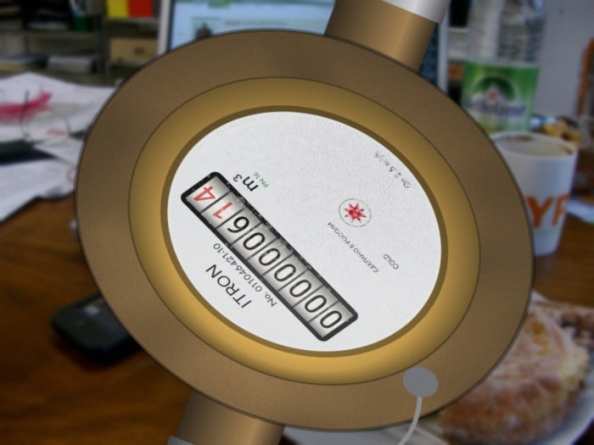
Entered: 6.14; m³
